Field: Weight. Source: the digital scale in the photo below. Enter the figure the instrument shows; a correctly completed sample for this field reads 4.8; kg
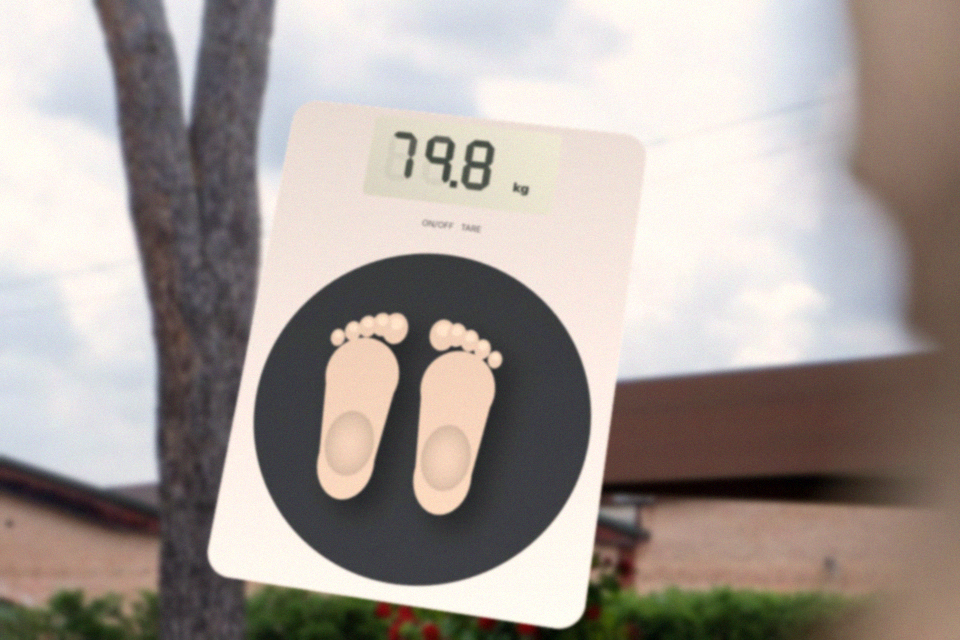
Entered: 79.8; kg
